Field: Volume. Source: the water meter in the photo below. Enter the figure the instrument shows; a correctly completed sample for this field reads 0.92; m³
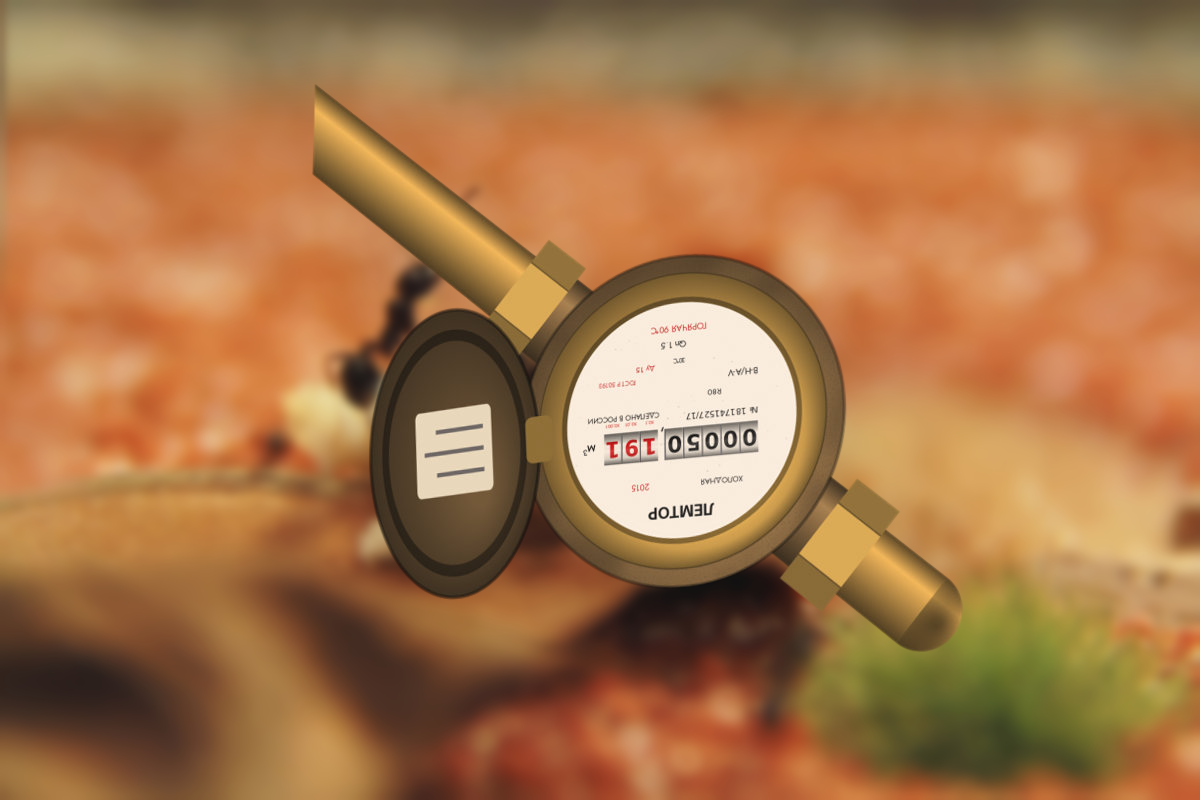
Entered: 50.191; m³
